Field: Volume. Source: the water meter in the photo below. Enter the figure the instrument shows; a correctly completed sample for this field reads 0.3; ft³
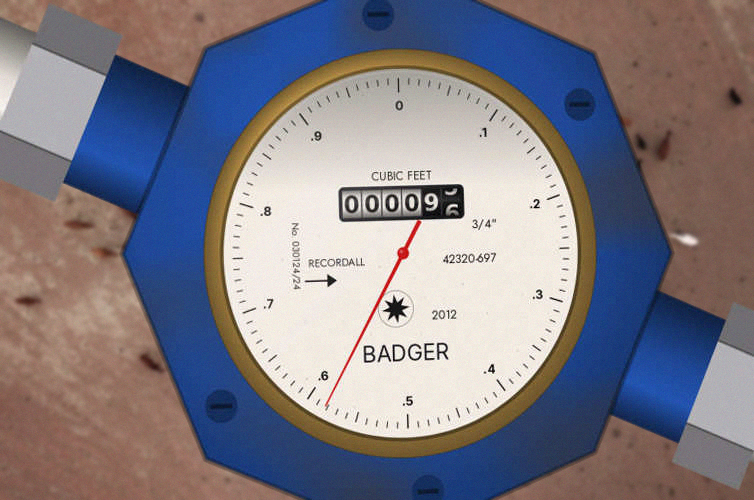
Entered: 95.58; ft³
